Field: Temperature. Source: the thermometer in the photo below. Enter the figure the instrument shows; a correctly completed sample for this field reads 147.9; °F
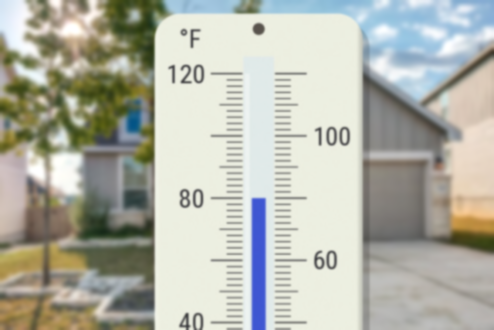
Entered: 80; °F
